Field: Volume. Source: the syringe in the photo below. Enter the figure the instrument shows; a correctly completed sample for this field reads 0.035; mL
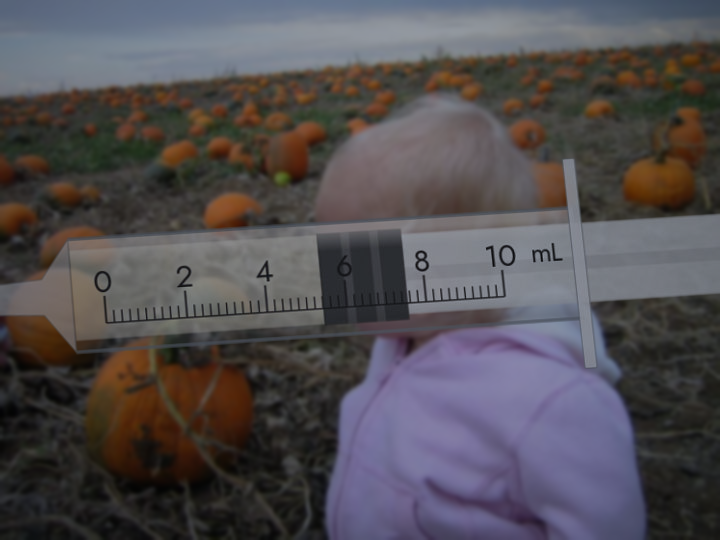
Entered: 5.4; mL
